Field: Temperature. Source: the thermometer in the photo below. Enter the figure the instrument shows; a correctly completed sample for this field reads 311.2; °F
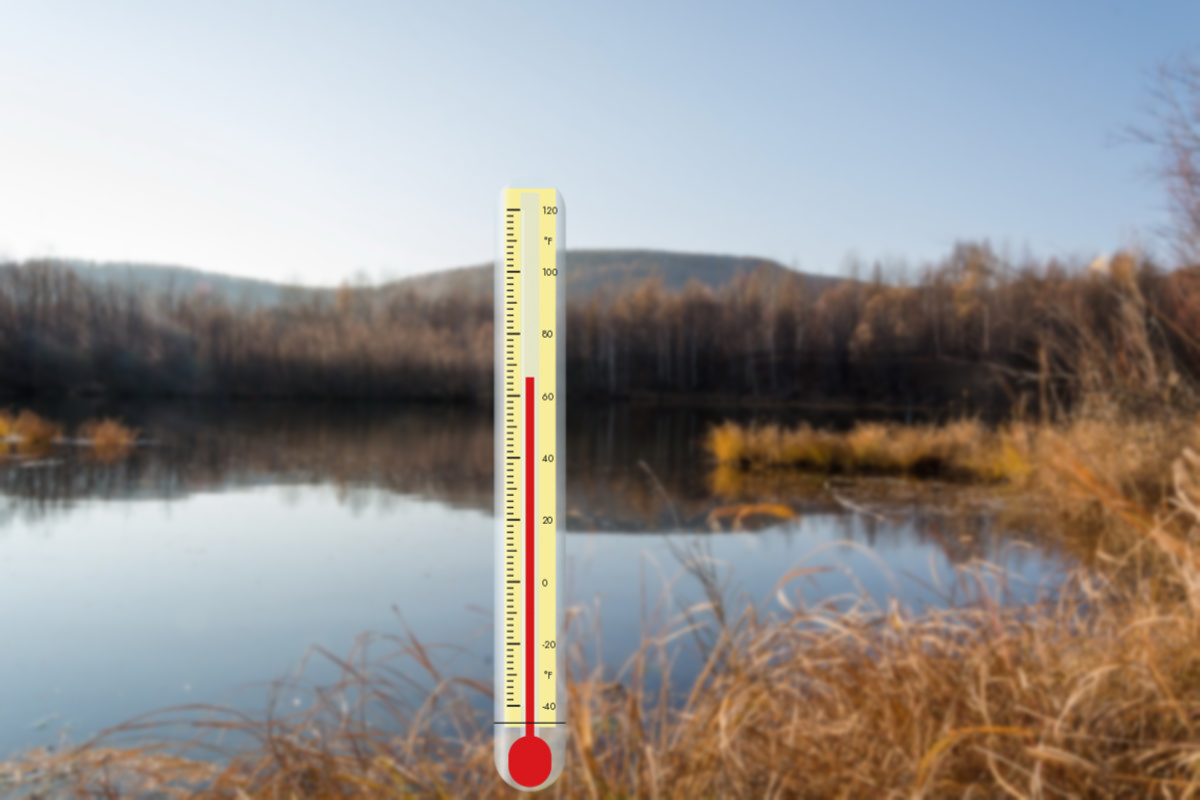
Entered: 66; °F
